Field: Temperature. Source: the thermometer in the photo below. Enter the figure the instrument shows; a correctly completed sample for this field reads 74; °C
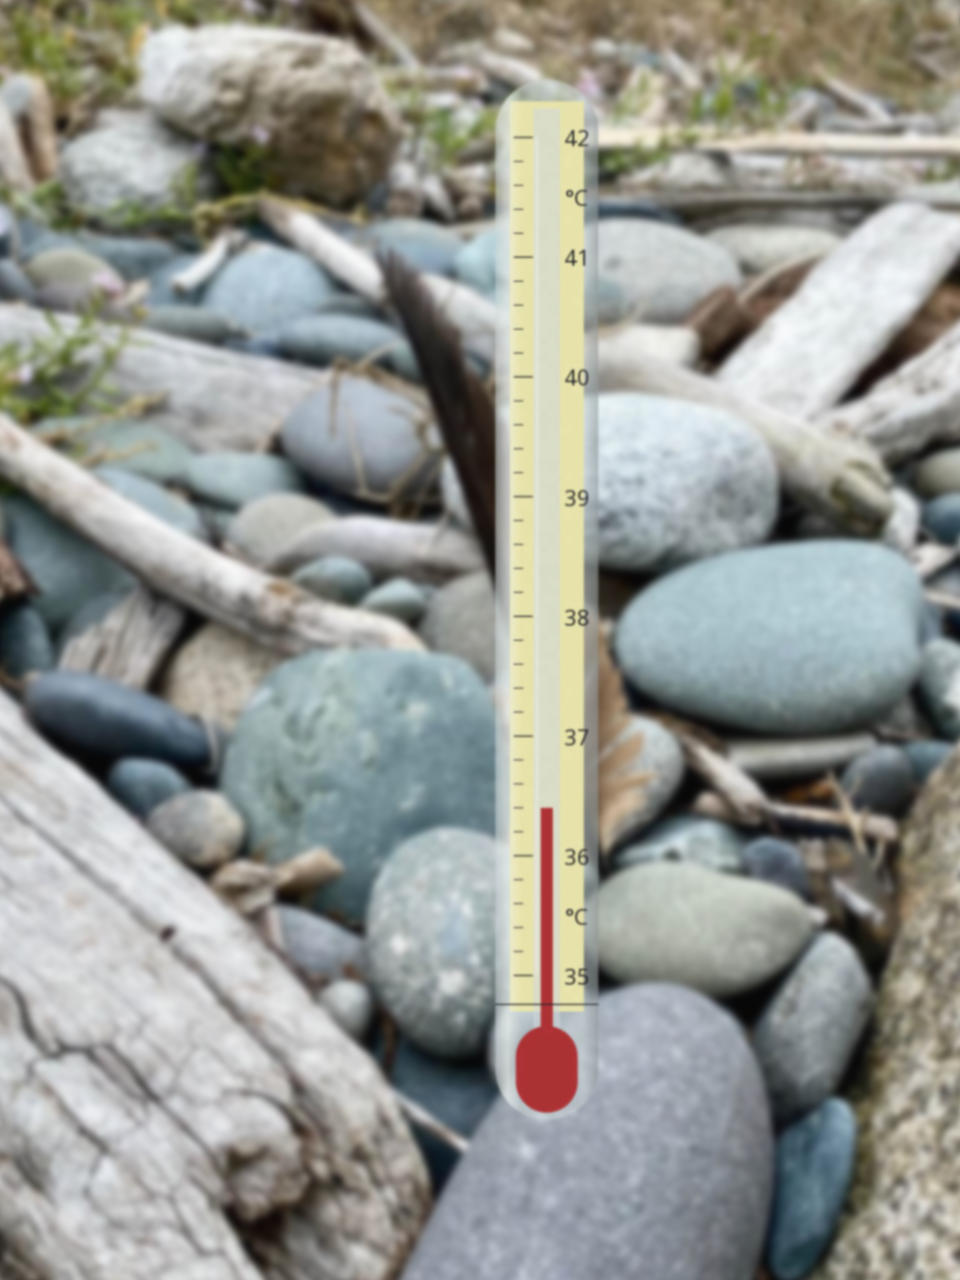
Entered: 36.4; °C
